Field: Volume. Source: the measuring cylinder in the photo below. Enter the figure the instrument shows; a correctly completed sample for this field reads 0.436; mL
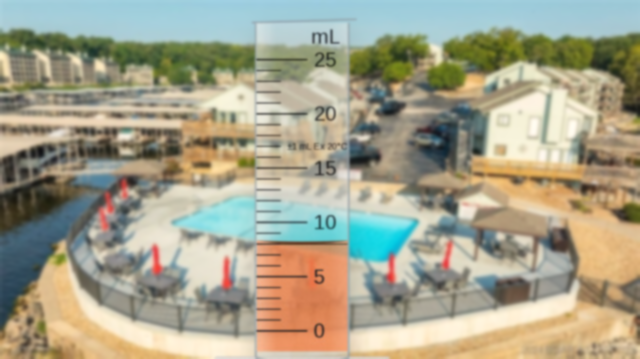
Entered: 8; mL
